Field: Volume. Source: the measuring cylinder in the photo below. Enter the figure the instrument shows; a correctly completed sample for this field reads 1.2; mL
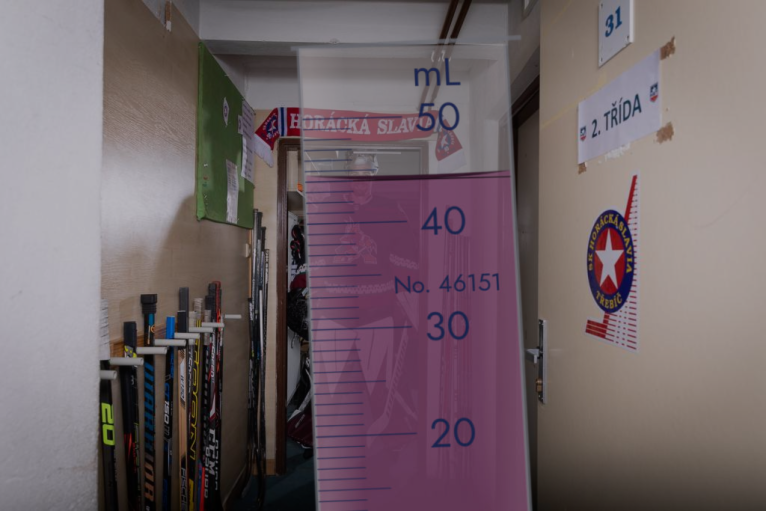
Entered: 44; mL
